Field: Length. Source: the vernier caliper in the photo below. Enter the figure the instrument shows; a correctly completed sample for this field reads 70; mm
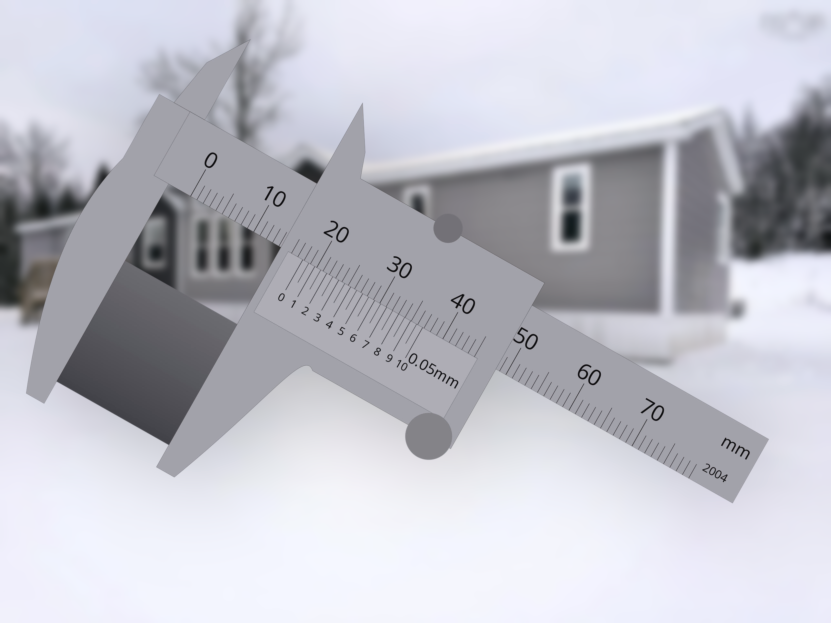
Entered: 17.8; mm
